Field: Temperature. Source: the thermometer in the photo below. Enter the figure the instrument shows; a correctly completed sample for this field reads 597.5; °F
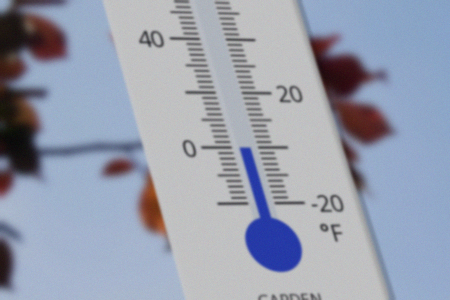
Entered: 0; °F
